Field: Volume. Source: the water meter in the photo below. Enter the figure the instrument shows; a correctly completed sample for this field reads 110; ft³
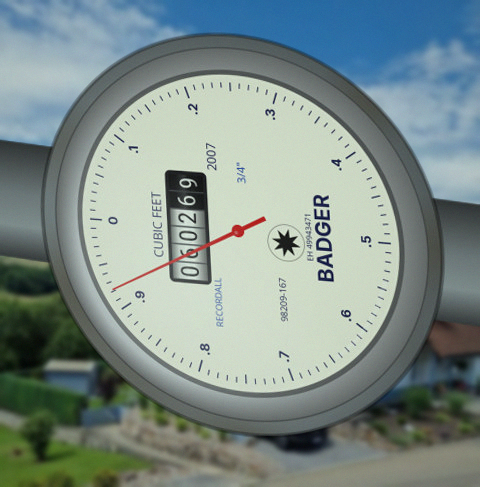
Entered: 60268.92; ft³
